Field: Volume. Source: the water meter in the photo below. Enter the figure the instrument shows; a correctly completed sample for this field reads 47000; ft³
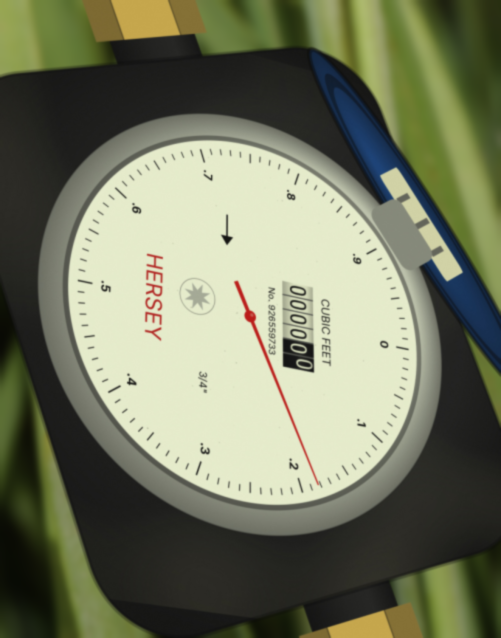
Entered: 0.18; ft³
